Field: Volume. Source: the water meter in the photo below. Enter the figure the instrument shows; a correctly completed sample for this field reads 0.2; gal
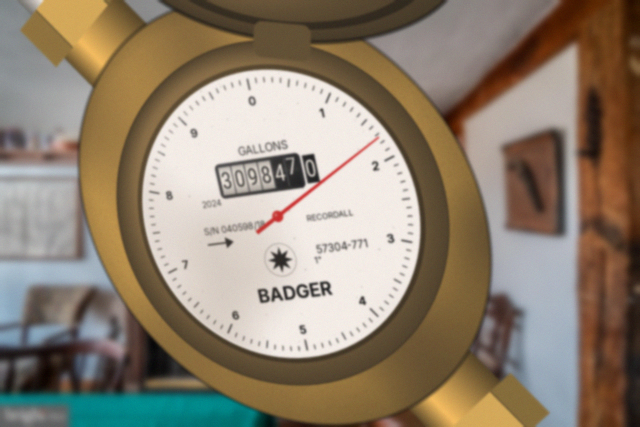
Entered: 3098471.7; gal
